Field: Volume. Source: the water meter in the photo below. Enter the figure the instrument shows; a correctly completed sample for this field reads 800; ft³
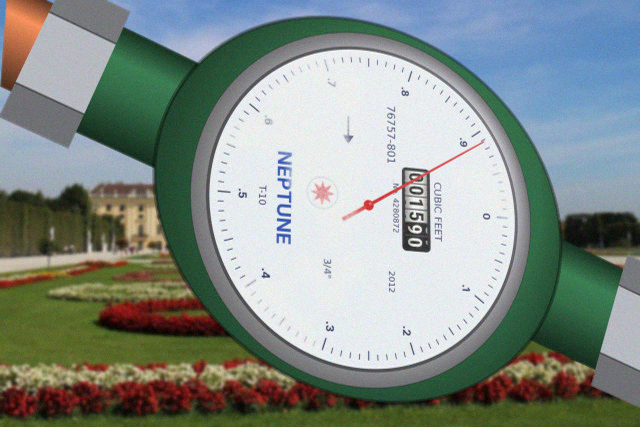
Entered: 1589.91; ft³
